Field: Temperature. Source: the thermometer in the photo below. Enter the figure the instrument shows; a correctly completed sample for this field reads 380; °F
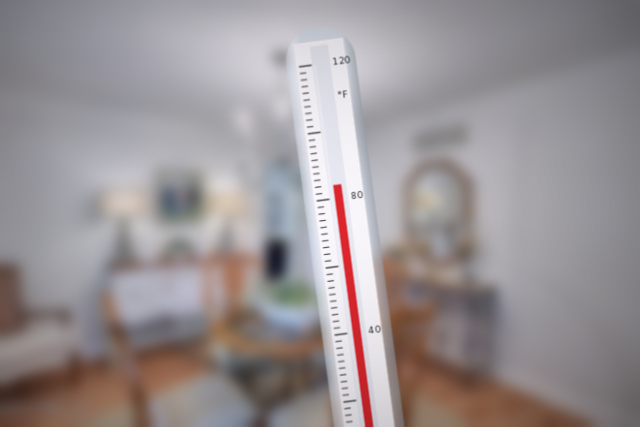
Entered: 84; °F
